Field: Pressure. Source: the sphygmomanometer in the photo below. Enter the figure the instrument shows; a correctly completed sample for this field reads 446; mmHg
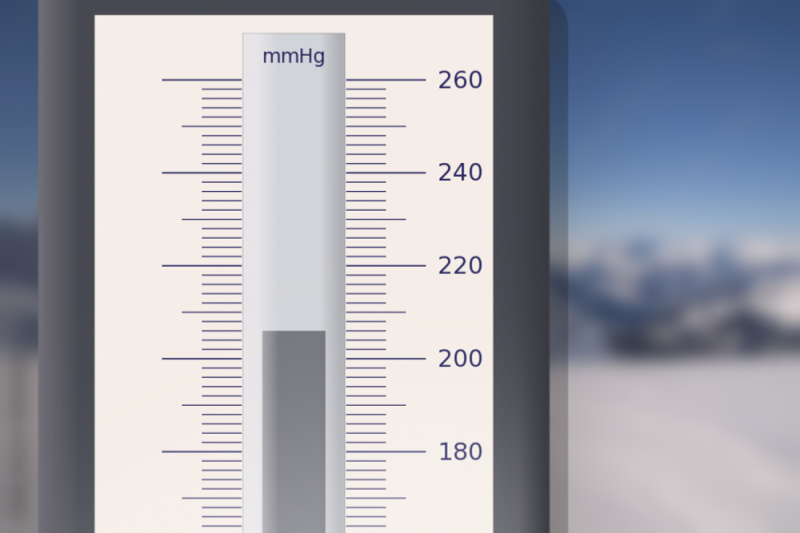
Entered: 206; mmHg
